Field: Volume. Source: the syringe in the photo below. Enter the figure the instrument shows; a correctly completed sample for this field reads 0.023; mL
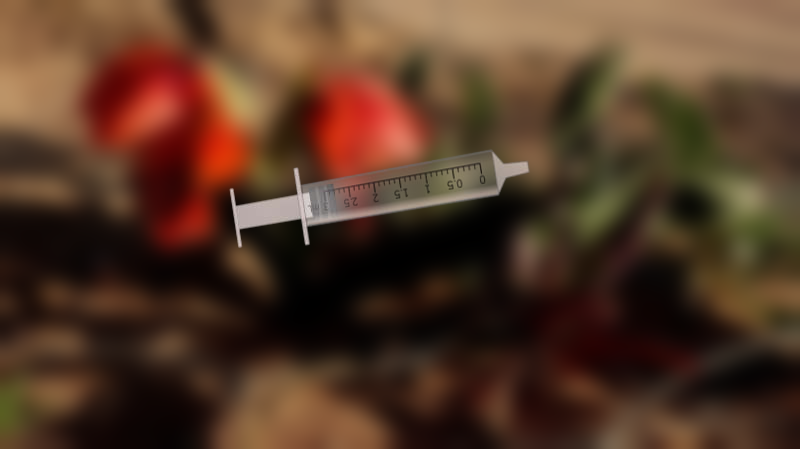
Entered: 2.8; mL
